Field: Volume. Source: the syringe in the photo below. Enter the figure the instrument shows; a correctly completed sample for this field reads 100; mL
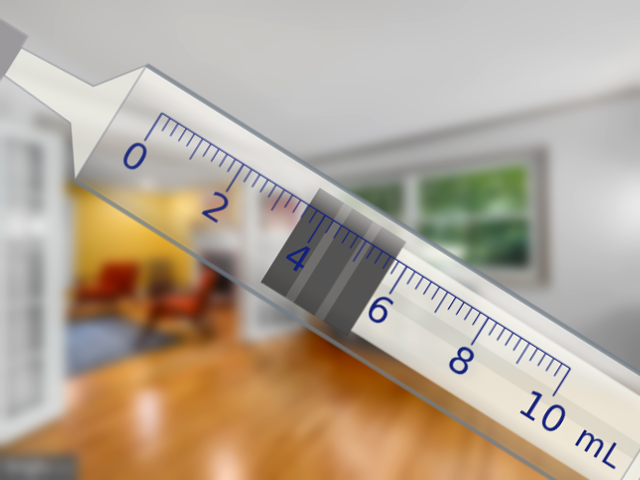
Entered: 3.6; mL
